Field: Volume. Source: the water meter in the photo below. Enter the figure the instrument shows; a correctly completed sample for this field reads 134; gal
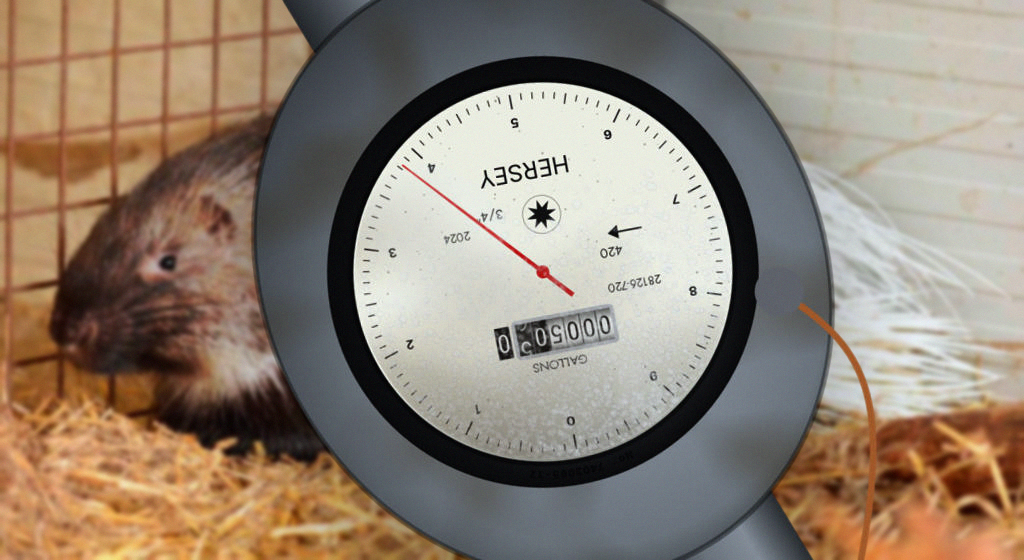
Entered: 5053.8; gal
